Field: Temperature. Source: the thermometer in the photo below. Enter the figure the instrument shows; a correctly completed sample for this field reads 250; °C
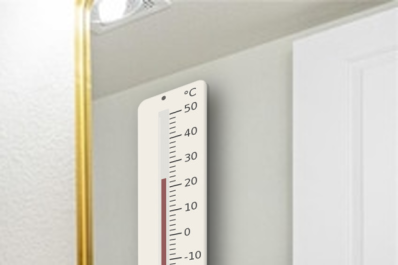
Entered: 24; °C
